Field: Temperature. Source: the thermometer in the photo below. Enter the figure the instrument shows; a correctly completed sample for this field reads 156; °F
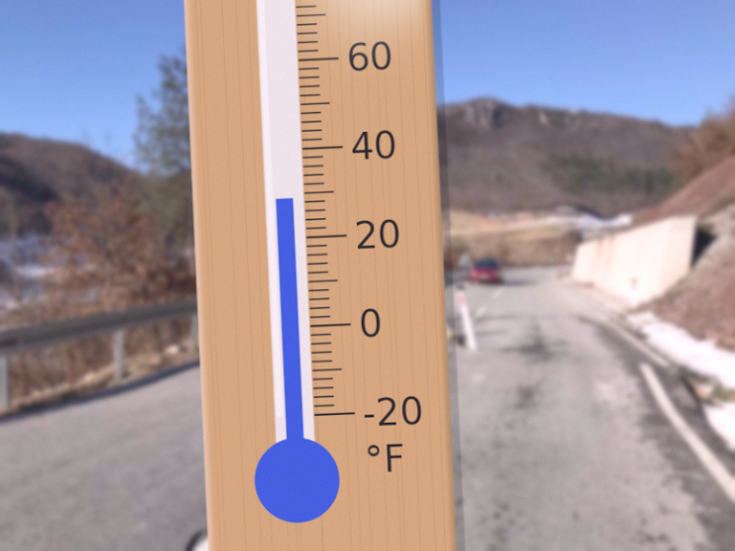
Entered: 29; °F
